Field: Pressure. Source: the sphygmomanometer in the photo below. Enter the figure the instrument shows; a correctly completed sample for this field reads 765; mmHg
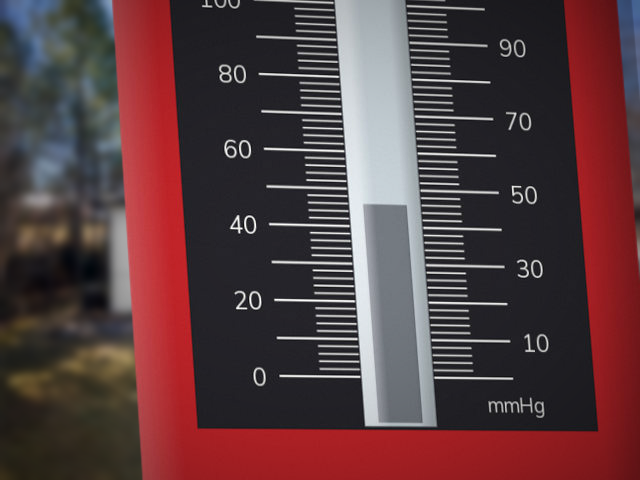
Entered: 46; mmHg
